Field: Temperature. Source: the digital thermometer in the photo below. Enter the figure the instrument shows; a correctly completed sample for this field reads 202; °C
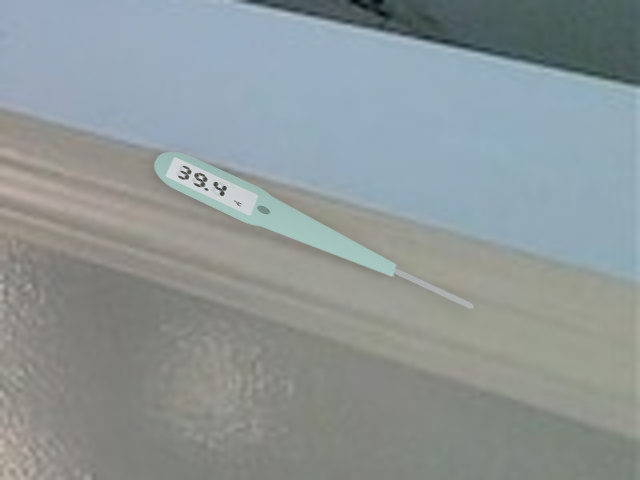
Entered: 39.4; °C
